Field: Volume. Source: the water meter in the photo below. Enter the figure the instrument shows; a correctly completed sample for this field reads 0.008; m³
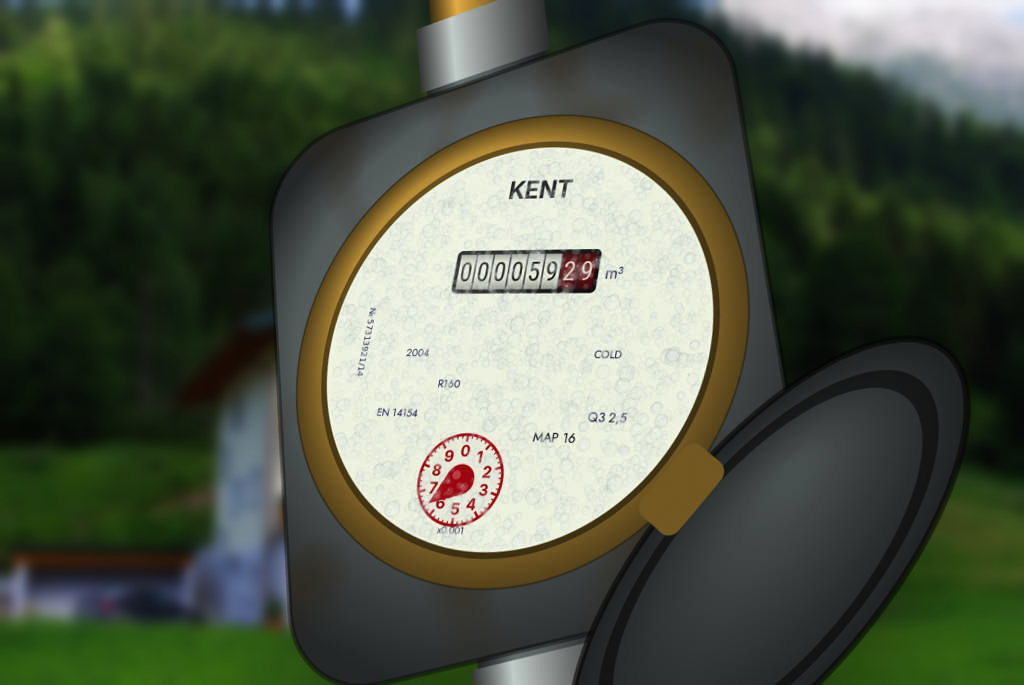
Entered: 59.296; m³
